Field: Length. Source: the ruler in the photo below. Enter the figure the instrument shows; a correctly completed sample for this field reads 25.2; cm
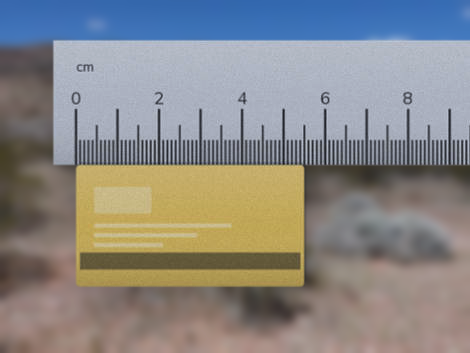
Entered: 5.5; cm
